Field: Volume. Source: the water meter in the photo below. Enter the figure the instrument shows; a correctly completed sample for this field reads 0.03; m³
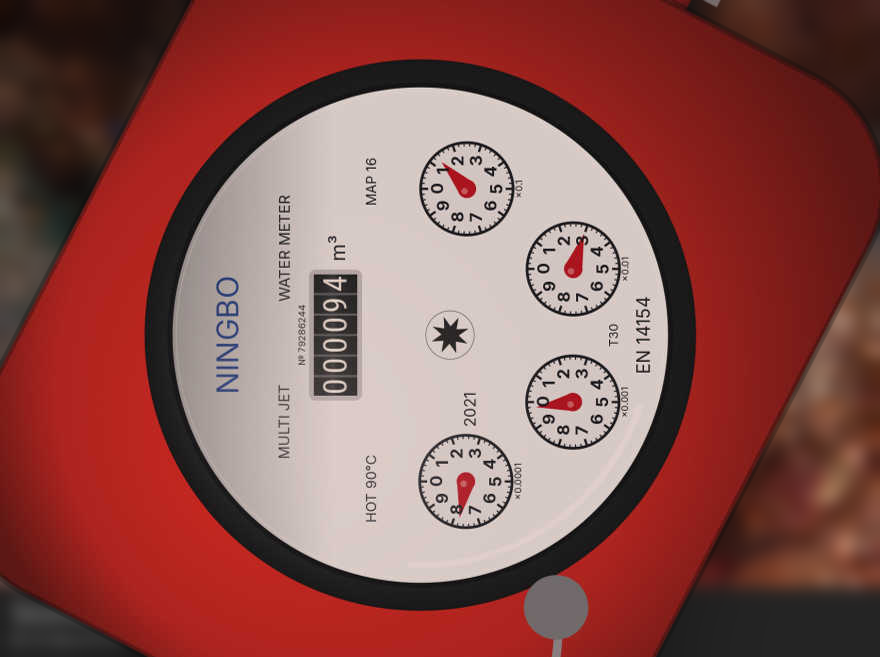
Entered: 94.1297; m³
